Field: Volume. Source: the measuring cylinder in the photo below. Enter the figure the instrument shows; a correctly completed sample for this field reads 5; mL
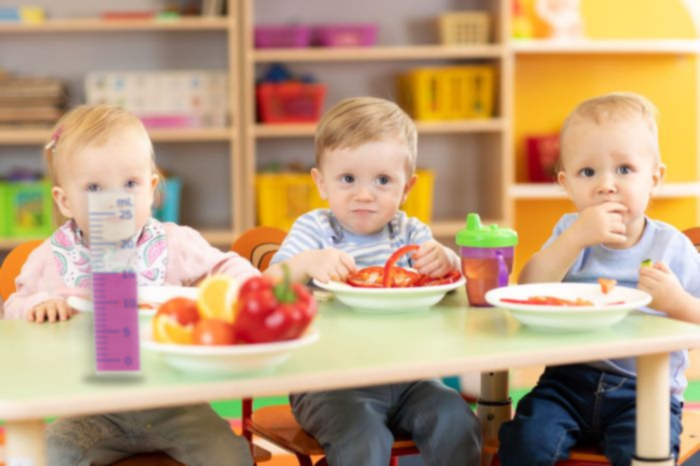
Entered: 15; mL
